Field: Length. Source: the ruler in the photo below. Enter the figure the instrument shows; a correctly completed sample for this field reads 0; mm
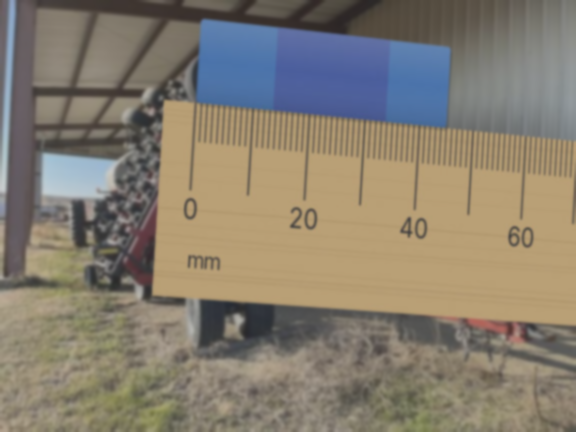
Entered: 45; mm
